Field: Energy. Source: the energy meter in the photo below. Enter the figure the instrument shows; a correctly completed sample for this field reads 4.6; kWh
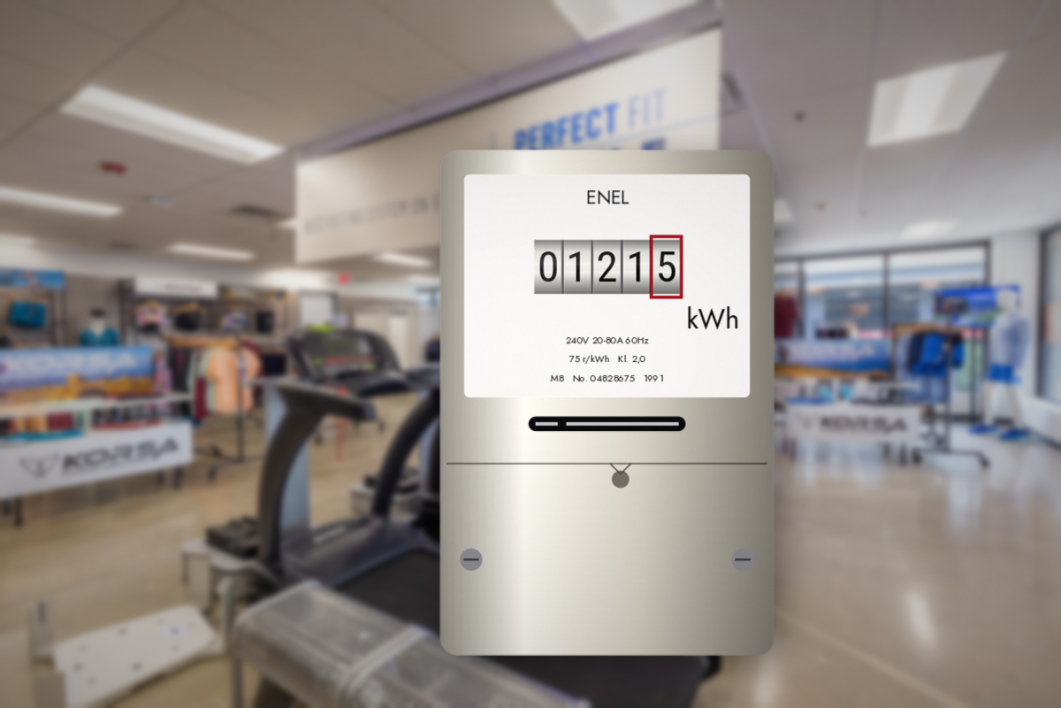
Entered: 121.5; kWh
